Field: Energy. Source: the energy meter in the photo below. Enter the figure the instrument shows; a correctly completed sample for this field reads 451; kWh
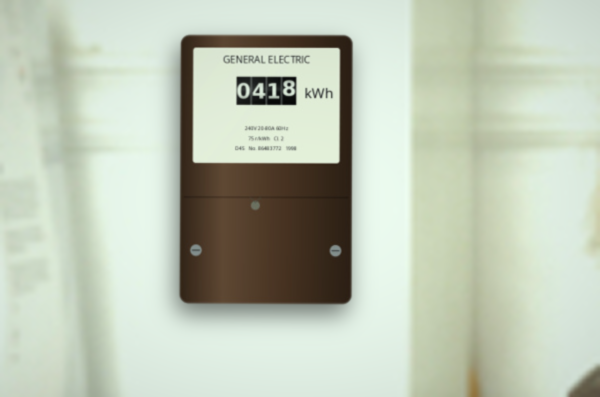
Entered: 418; kWh
